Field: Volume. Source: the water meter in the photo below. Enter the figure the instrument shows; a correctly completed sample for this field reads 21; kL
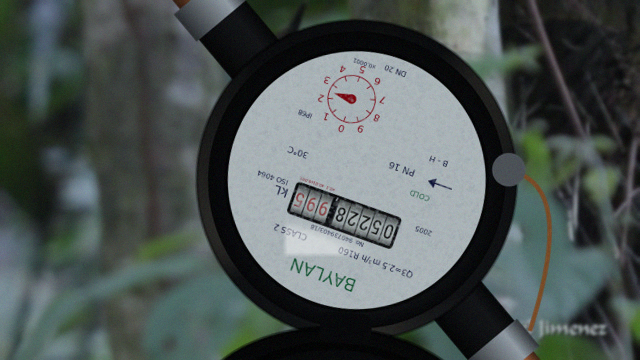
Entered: 5228.9952; kL
